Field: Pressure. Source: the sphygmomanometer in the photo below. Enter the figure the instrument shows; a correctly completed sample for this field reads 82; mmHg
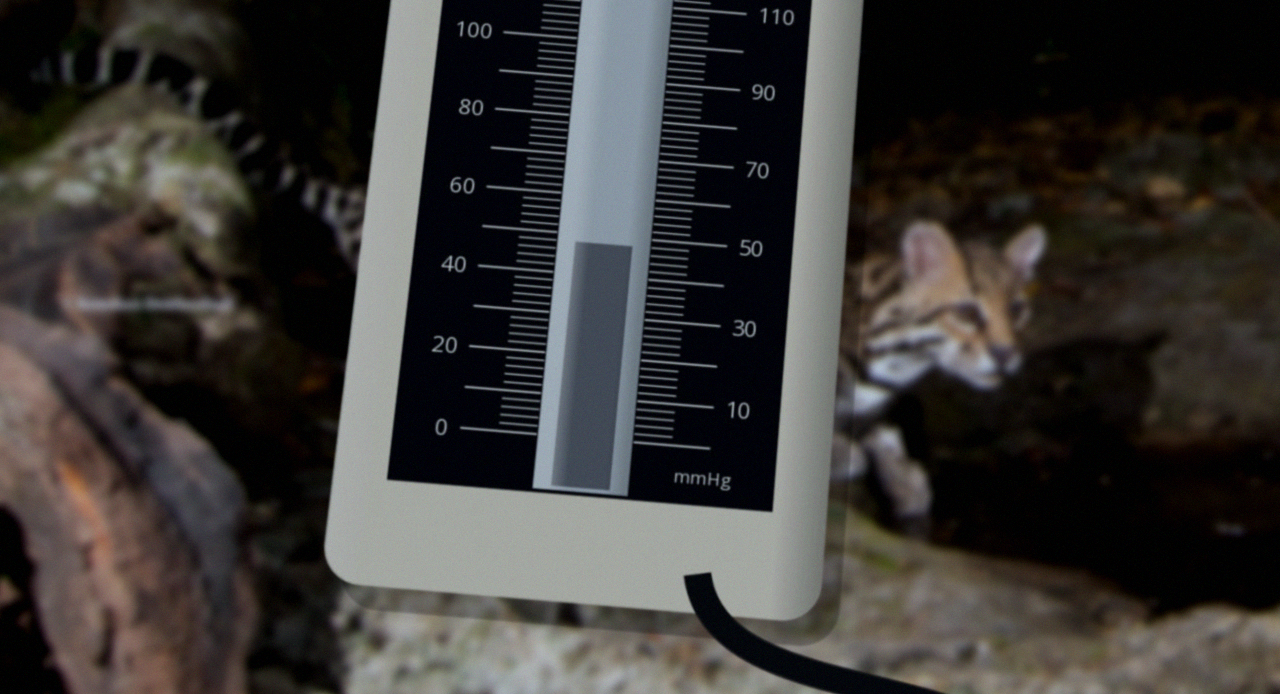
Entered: 48; mmHg
